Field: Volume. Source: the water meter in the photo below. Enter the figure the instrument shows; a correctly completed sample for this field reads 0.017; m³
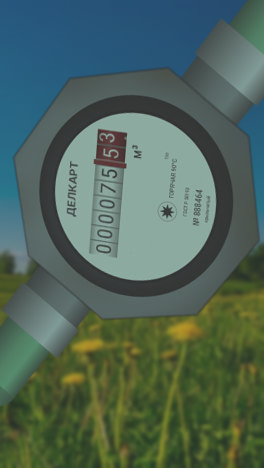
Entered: 75.53; m³
